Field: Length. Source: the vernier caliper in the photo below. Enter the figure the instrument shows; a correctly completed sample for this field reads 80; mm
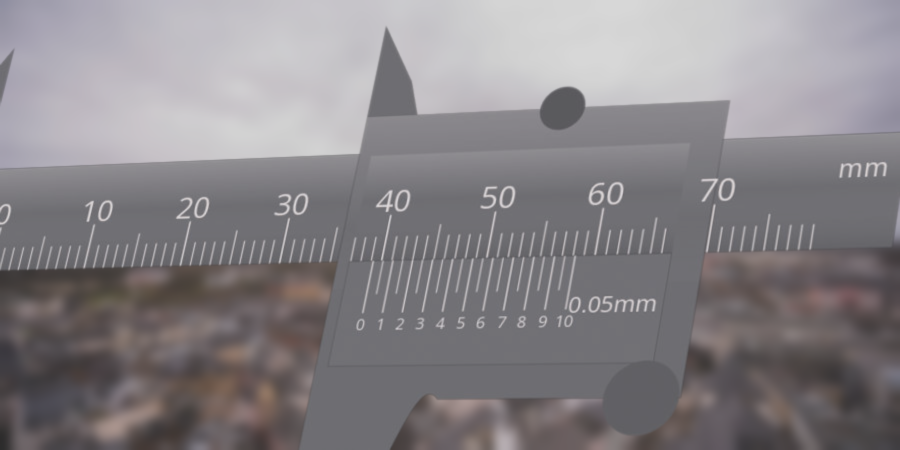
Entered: 39.2; mm
